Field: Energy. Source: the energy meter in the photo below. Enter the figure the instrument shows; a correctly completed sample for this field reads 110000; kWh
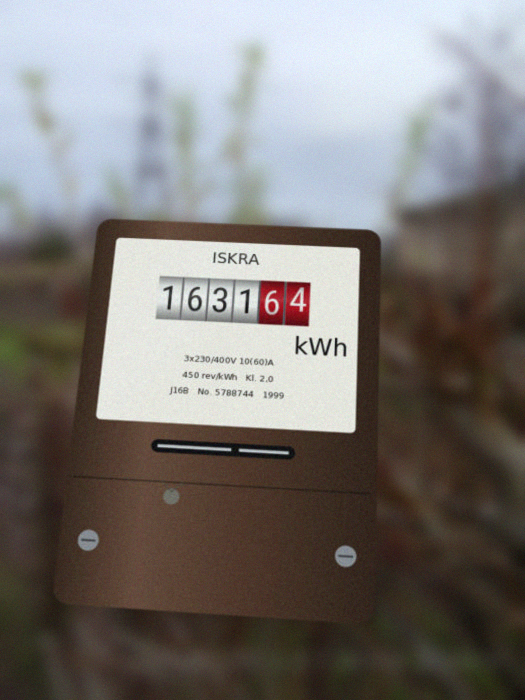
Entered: 1631.64; kWh
